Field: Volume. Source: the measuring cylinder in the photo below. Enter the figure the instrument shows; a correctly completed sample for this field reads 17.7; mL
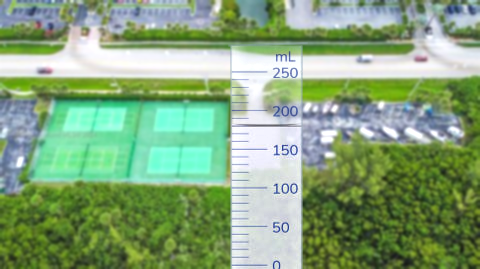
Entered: 180; mL
